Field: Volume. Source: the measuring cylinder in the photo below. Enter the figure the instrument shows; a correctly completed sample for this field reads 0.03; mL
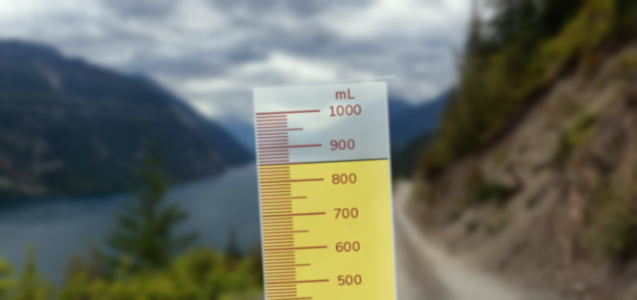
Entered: 850; mL
